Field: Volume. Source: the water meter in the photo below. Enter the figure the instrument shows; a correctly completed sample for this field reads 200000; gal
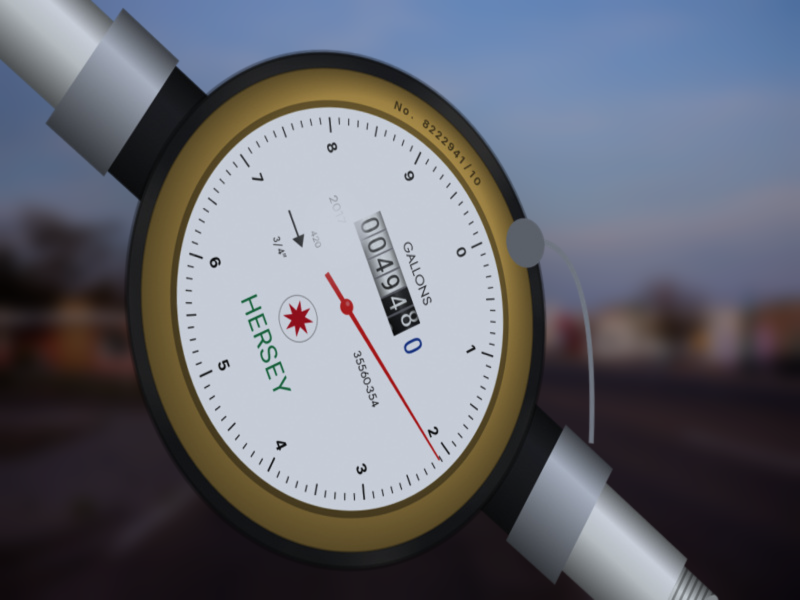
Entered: 49482.1; gal
